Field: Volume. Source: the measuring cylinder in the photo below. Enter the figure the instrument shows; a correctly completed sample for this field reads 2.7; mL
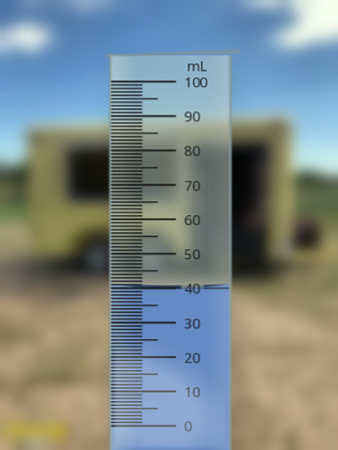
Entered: 40; mL
